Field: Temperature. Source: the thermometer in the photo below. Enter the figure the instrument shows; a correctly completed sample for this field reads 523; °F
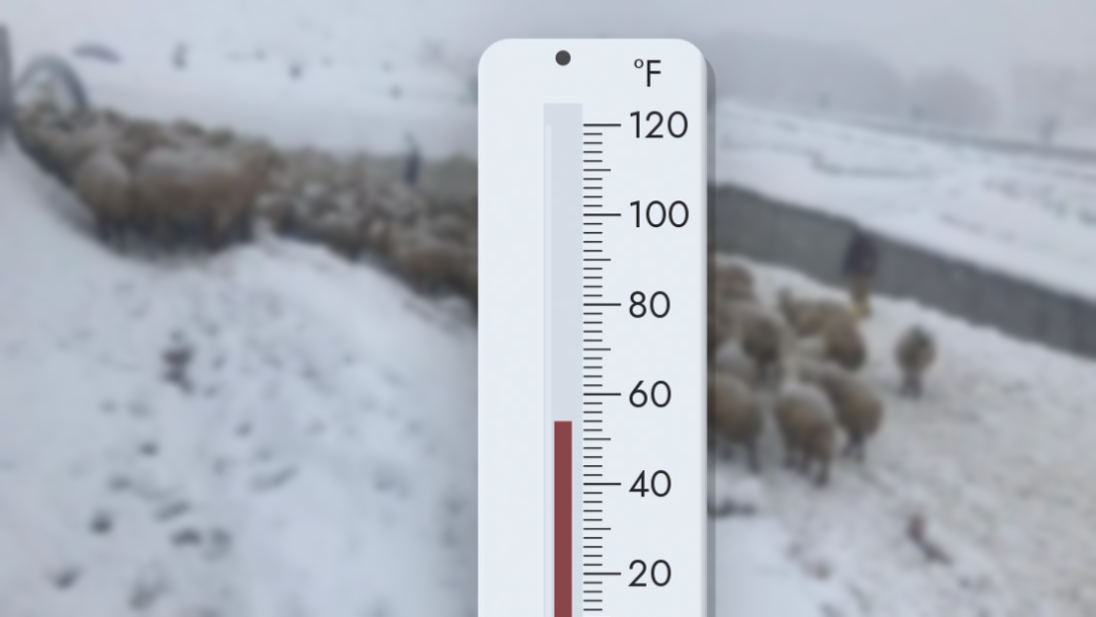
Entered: 54; °F
